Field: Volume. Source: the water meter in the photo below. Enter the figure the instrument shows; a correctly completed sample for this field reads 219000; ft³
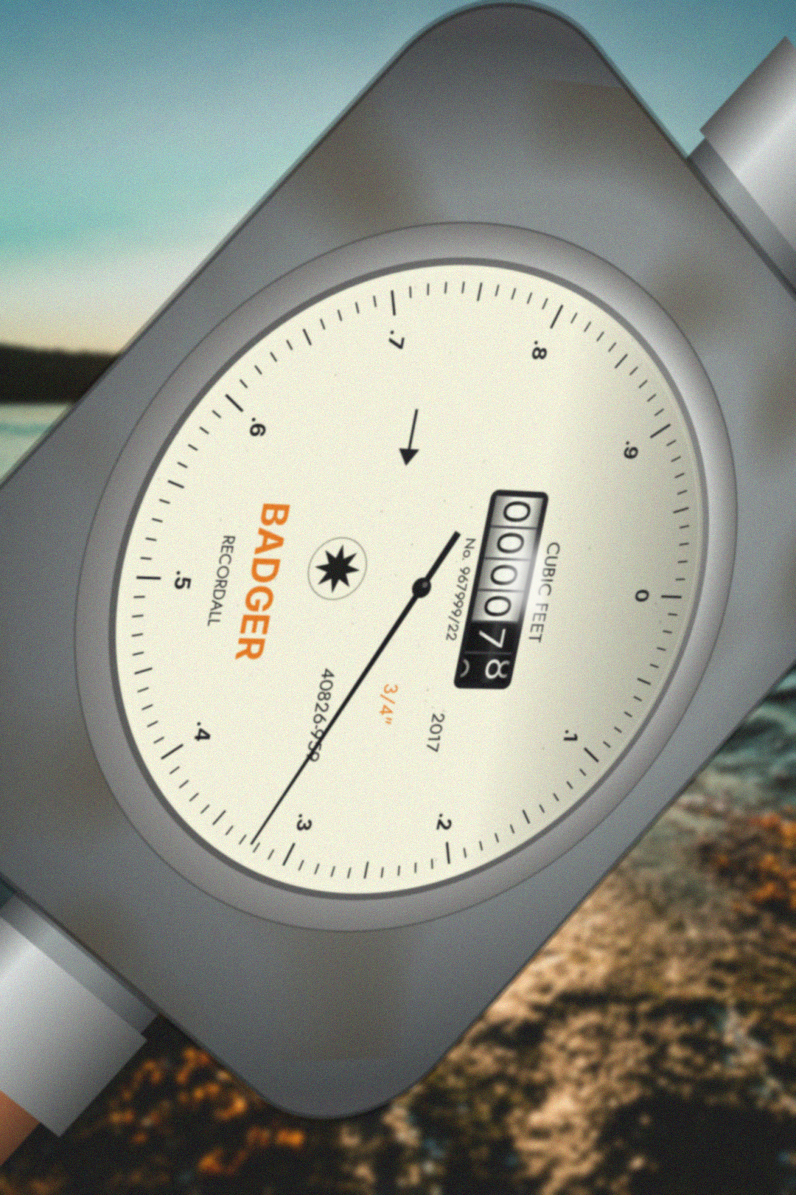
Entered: 78.32; ft³
